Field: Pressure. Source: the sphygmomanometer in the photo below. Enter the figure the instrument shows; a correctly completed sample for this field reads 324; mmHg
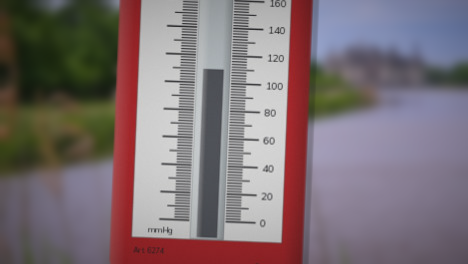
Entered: 110; mmHg
